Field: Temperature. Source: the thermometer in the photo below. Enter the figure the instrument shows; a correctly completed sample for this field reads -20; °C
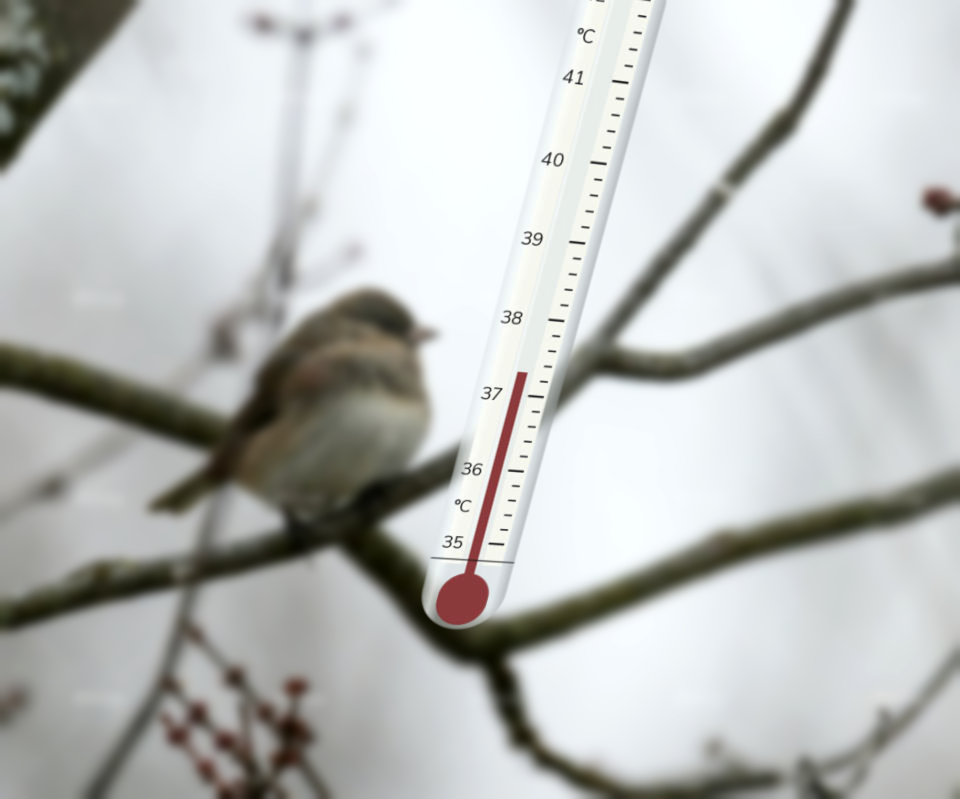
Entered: 37.3; °C
